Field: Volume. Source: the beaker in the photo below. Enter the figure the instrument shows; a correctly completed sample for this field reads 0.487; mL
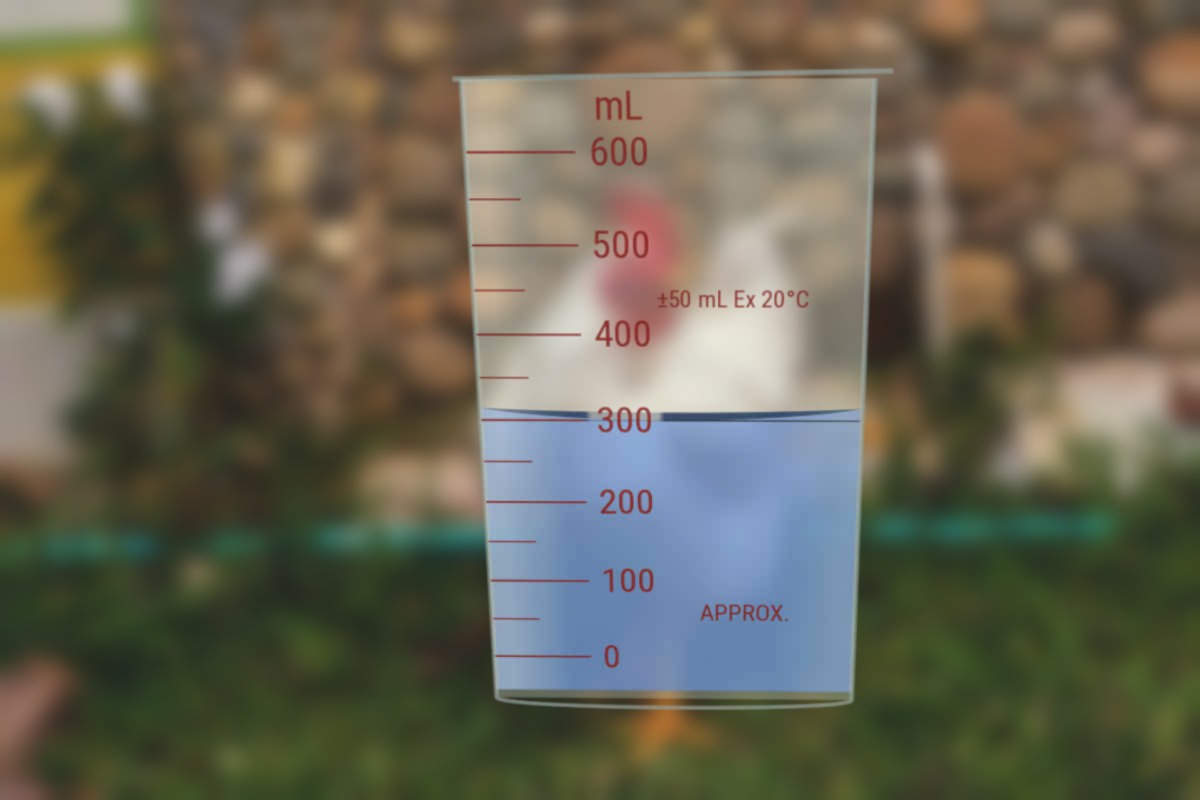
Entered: 300; mL
